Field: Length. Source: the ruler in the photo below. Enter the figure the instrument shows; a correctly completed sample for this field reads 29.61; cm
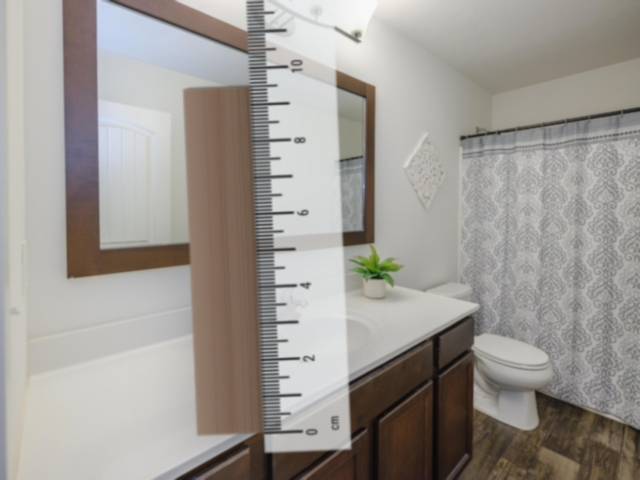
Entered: 9.5; cm
